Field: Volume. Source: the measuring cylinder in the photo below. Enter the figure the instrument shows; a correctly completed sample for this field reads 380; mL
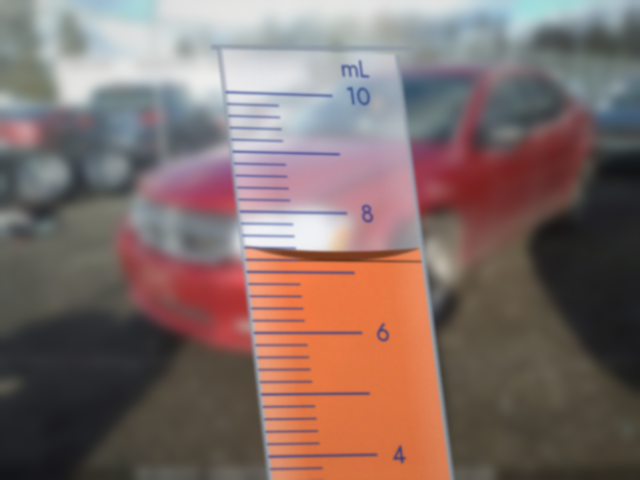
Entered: 7.2; mL
